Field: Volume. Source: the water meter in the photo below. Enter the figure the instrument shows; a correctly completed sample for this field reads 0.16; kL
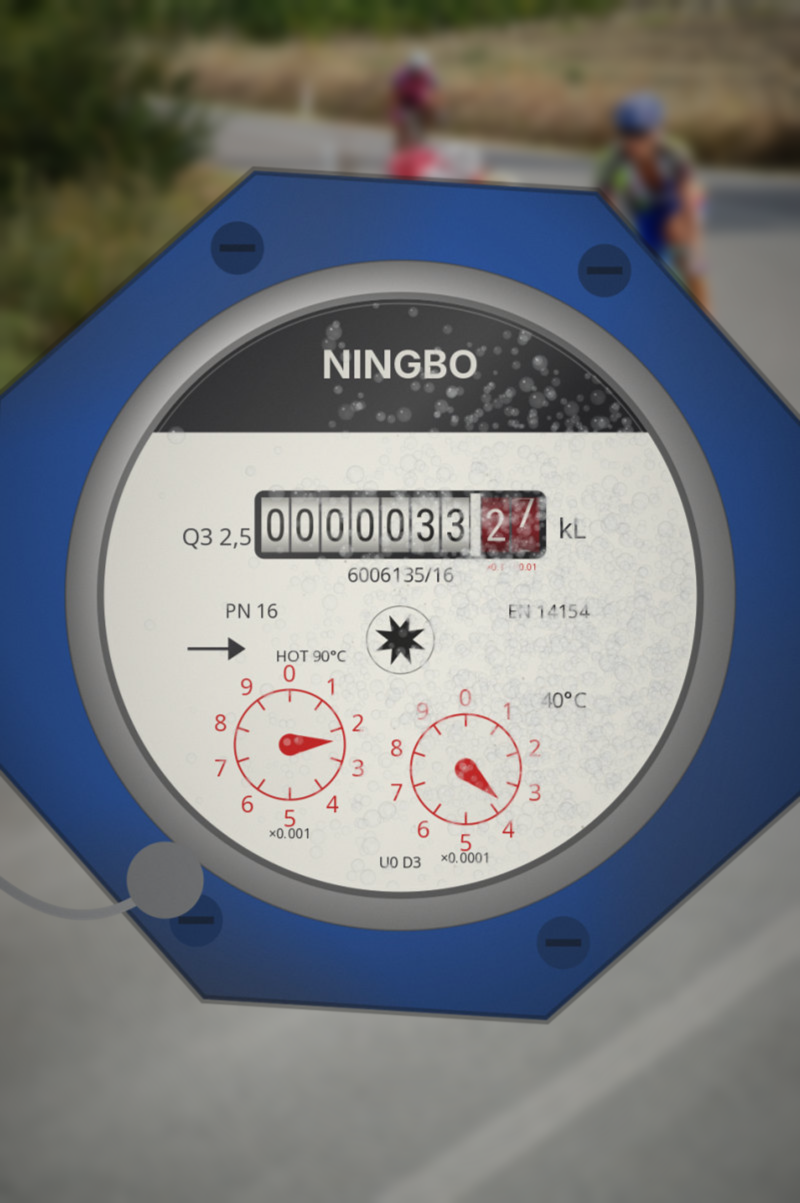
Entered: 33.2723; kL
